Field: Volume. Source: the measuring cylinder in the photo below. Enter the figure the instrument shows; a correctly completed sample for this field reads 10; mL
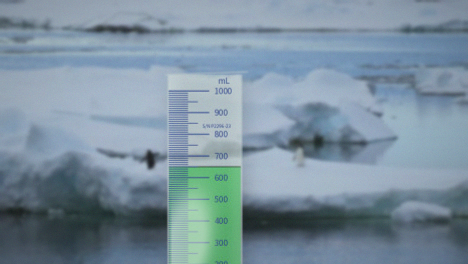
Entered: 650; mL
